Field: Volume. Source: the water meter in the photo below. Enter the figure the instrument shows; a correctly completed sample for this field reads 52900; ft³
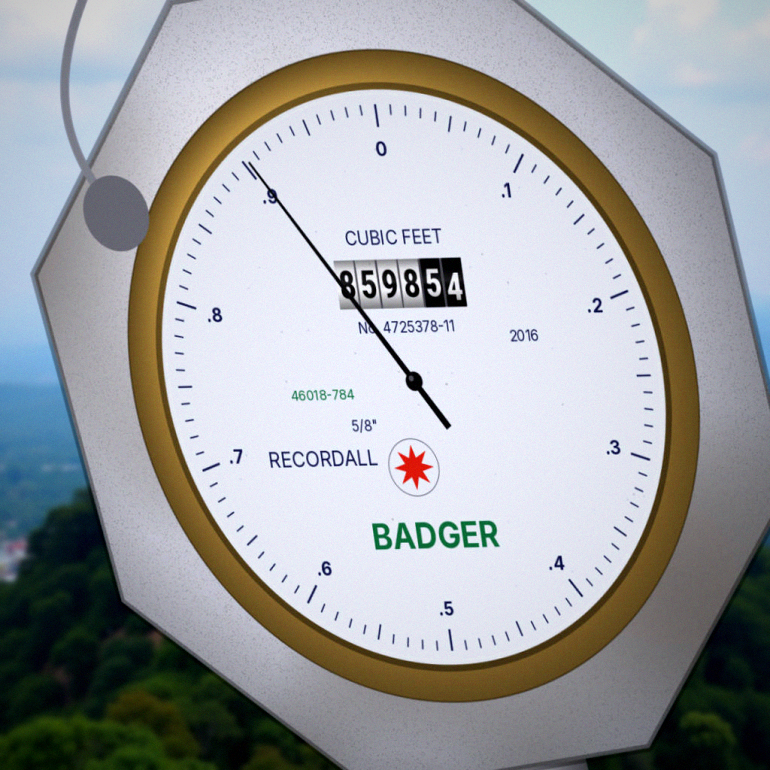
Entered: 859853.90; ft³
